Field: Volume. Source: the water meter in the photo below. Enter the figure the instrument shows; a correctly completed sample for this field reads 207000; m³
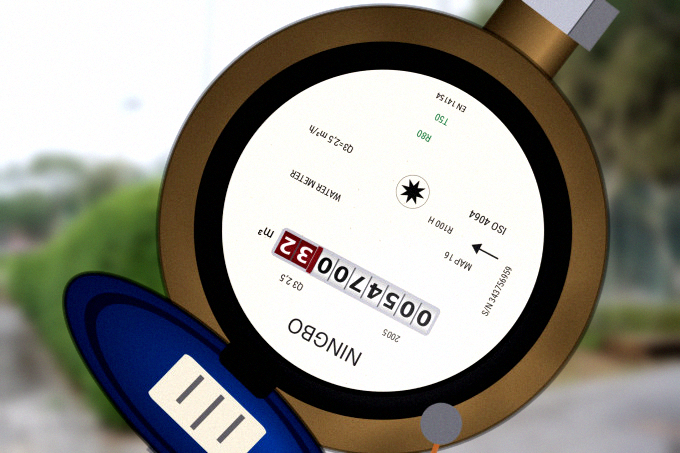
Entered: 54700.32; m³
